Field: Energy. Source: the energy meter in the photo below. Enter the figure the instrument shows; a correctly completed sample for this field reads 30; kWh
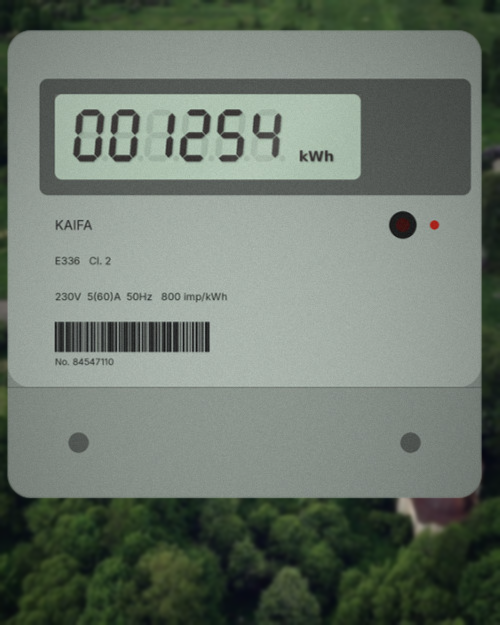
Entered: 1254; kWh
